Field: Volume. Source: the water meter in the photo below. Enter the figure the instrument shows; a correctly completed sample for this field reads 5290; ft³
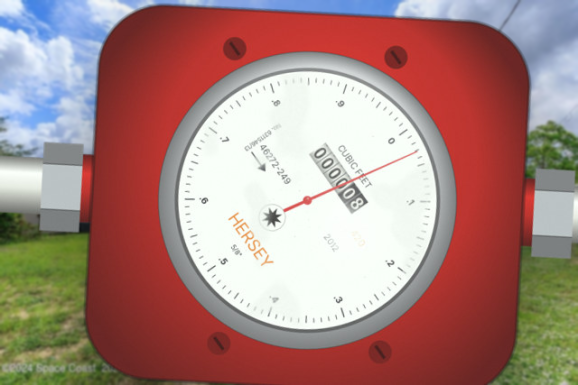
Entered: 8.03; ft³
